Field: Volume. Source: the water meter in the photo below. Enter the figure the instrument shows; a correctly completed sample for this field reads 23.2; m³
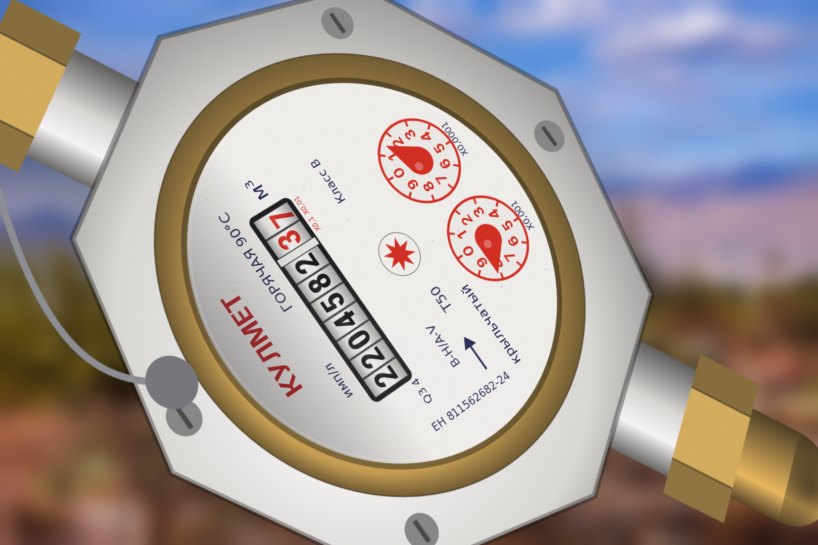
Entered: 2204582.3681; m³
